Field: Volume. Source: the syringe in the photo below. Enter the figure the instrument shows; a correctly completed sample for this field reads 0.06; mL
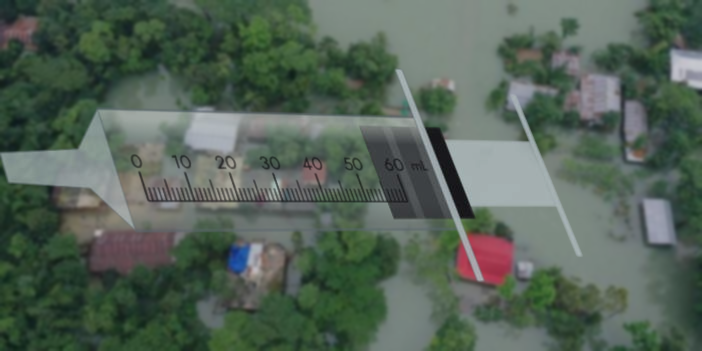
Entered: 55; mL
